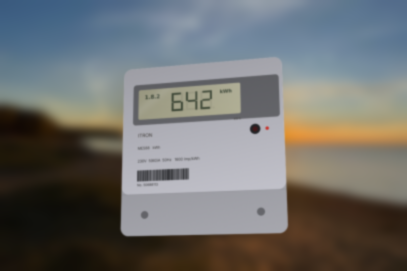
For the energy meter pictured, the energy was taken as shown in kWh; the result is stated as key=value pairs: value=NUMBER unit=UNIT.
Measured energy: value=642 unit=kWh
